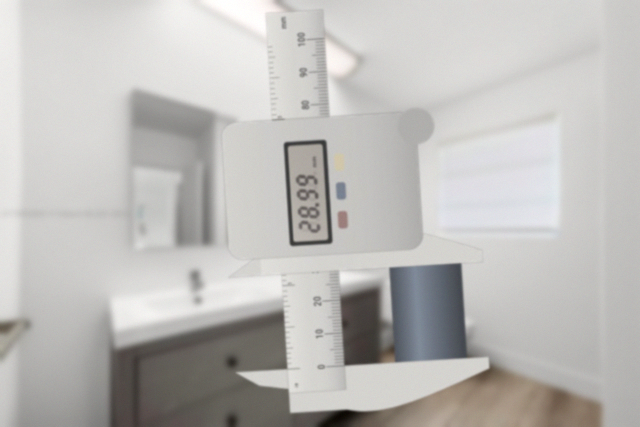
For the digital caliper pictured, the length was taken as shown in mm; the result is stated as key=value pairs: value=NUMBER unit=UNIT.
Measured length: value=28.99 unit=mm
